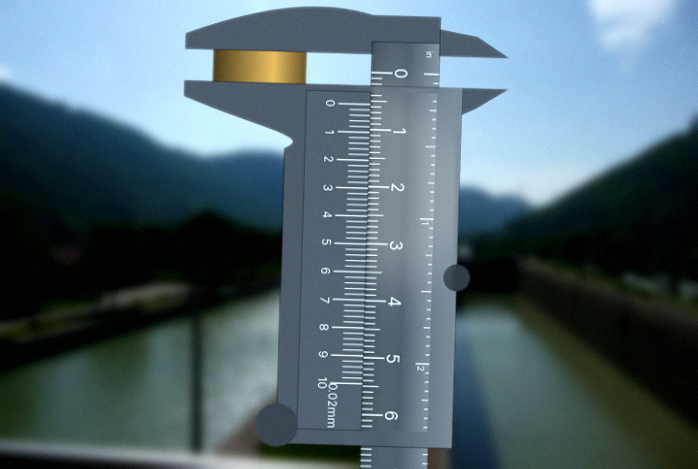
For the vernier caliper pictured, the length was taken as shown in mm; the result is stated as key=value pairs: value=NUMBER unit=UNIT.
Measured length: value=5.6 unit=mm
